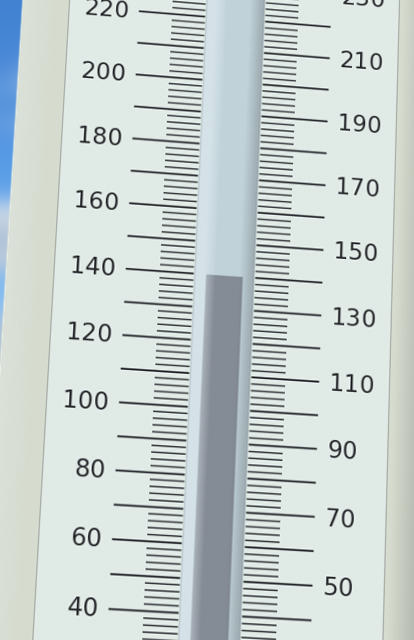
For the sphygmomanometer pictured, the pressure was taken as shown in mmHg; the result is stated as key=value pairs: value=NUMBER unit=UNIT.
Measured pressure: value=140 unit=mmHg
